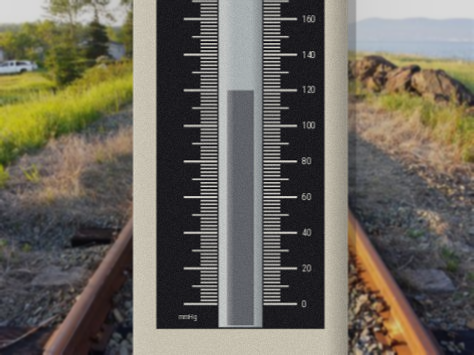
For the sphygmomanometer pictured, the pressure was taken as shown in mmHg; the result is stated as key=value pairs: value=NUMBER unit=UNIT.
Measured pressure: value=120 unit=mmHg
